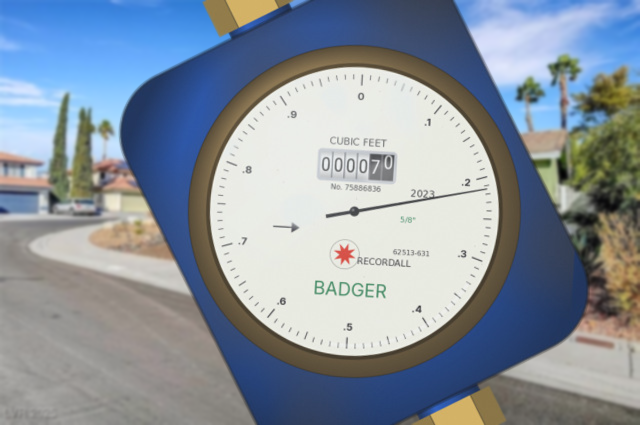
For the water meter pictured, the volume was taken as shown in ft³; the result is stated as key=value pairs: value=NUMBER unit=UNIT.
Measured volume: value=70.21 unit=ft³
